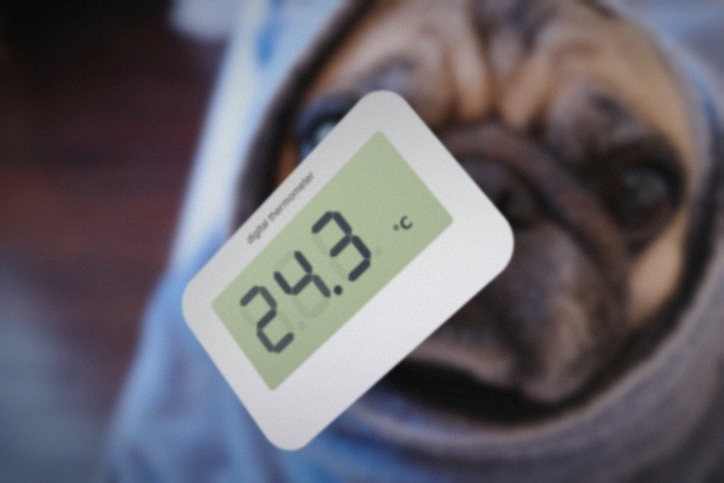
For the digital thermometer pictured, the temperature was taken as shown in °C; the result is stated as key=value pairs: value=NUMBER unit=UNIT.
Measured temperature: value=24.3 unit=°C
